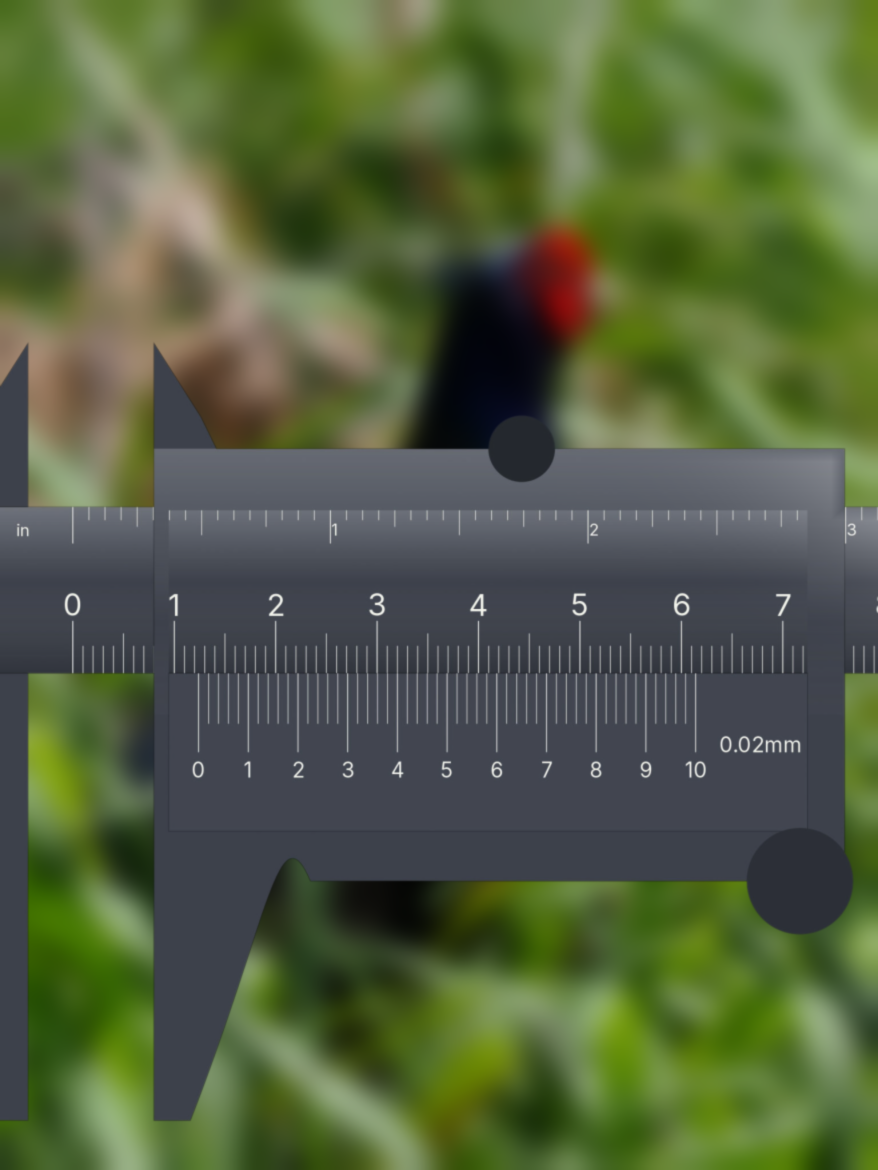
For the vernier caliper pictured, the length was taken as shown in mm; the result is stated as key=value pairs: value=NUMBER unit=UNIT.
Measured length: value=12.4 unit=mm
